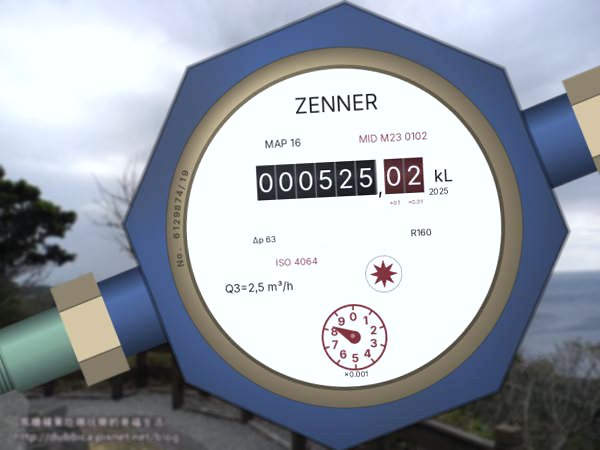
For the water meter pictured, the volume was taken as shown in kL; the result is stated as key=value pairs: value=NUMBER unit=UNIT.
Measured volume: value=525.028 unit=kL
